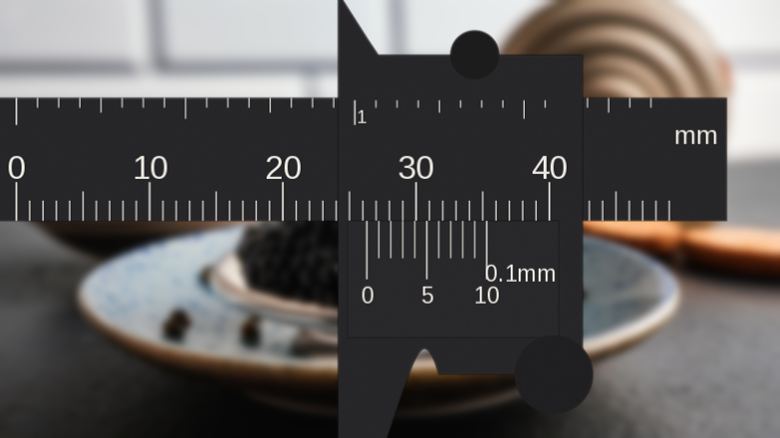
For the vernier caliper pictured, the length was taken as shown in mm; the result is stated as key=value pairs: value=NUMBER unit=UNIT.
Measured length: value=26.3 unit=mm
